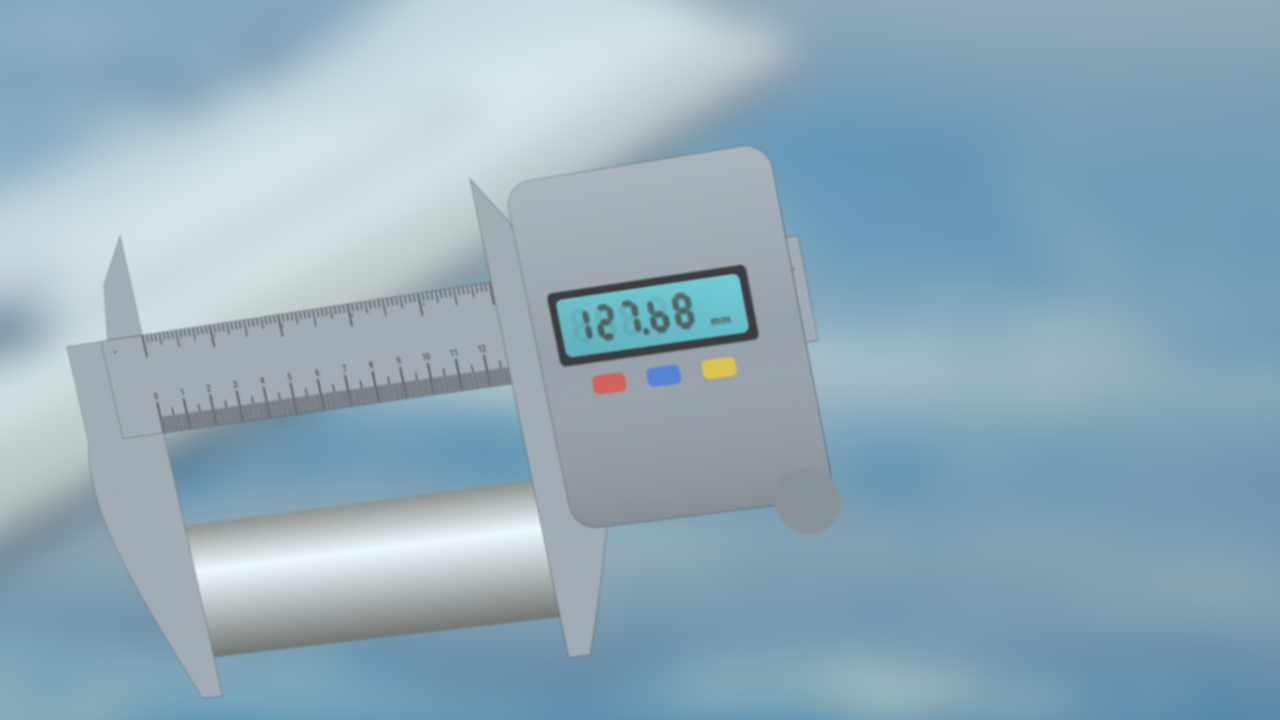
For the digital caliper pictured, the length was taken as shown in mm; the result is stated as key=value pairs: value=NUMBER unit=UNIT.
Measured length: value=127.68 unit=mm
